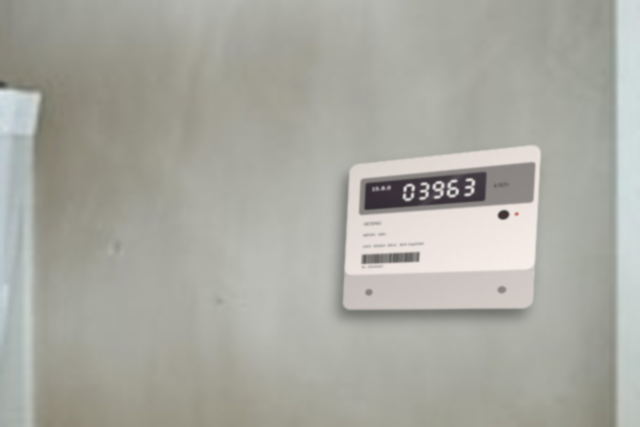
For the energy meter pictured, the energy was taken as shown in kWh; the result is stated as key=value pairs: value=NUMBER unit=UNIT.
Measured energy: value=3963 unit=kWh
